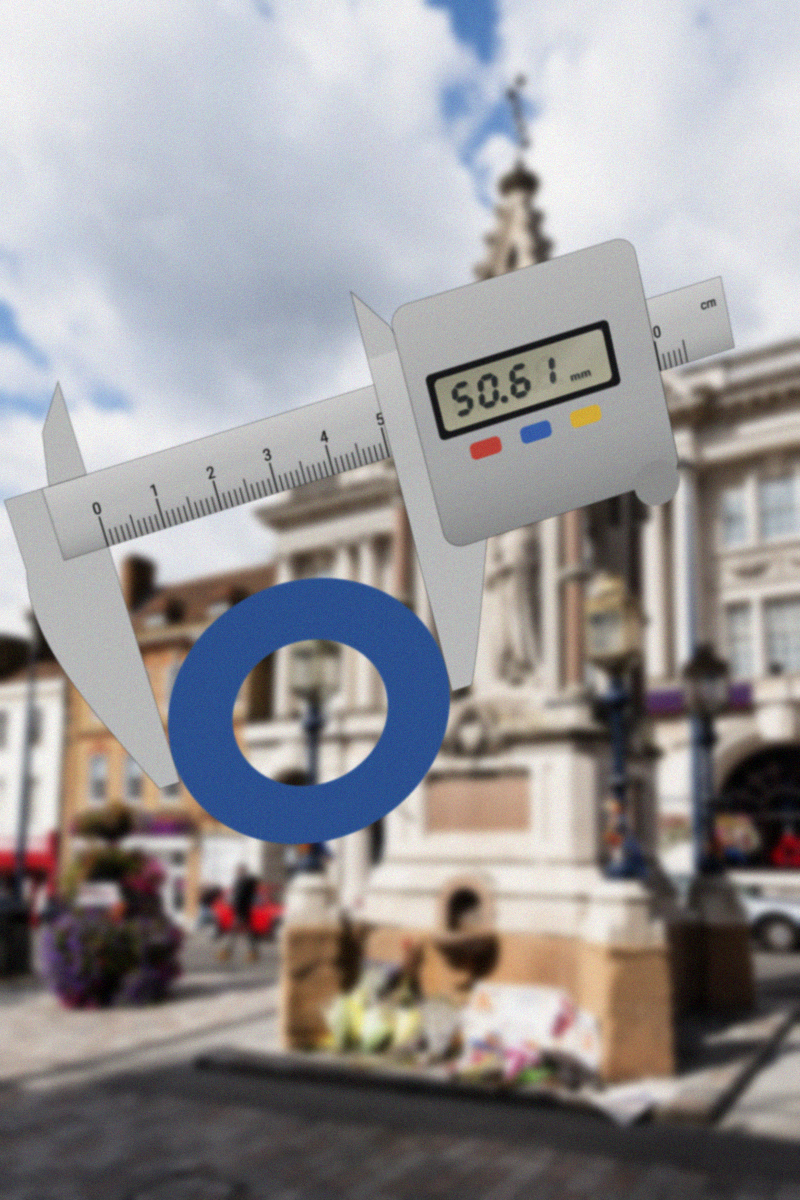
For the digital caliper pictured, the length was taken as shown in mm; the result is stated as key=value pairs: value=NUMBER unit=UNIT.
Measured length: value=50.61 unit=mm
